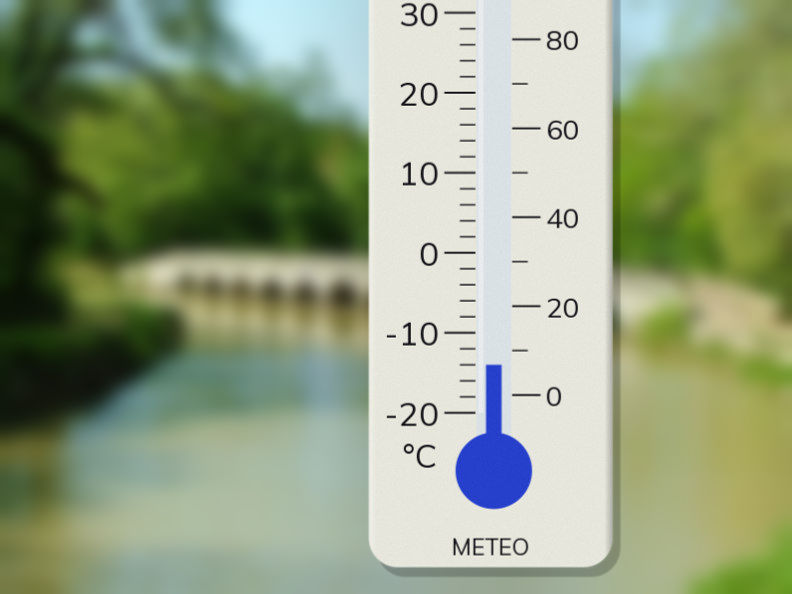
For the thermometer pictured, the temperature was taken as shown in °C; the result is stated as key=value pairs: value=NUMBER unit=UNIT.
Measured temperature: value=-14 unit=°C
